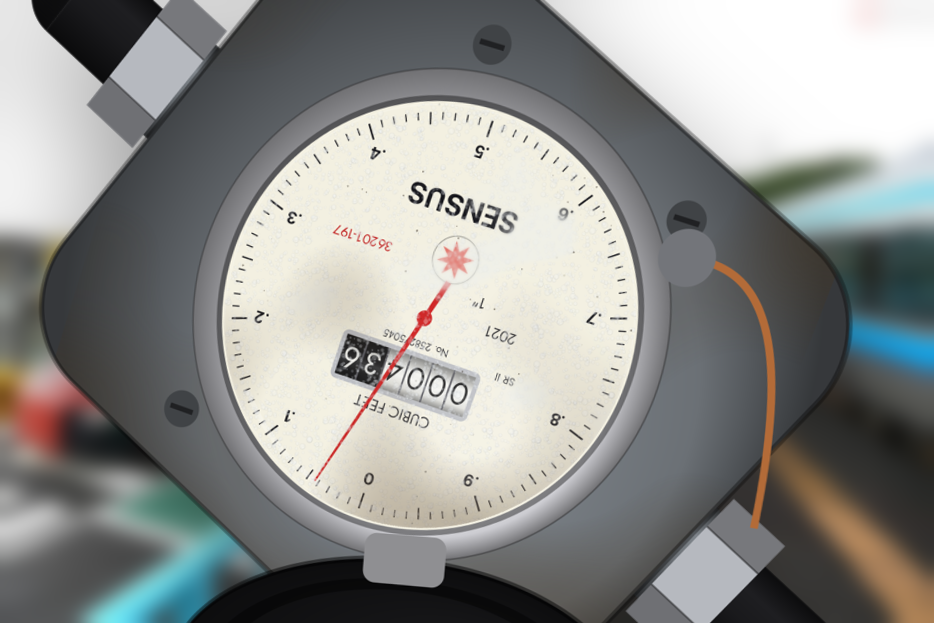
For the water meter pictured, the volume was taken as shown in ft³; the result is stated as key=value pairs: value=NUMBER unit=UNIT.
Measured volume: value=436.04 unit=ft³
